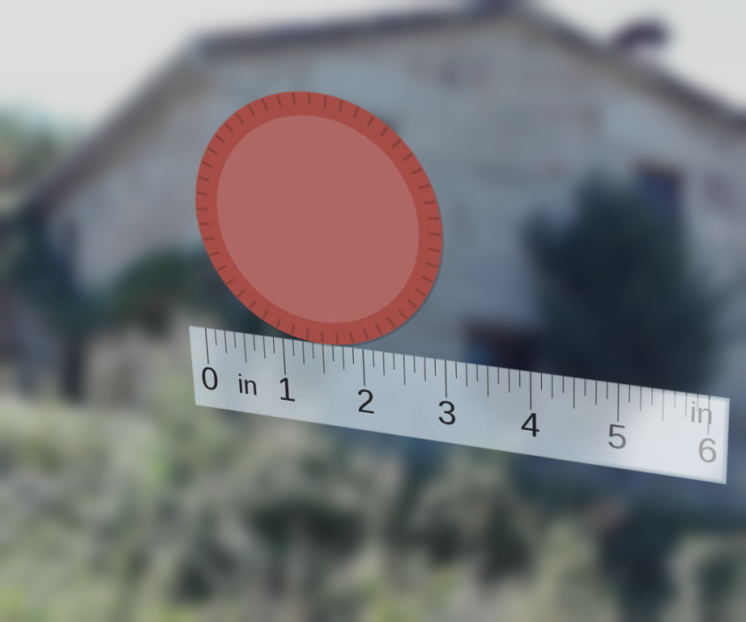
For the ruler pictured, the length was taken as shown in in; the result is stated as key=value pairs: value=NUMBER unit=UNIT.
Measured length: value=3 unit=in
